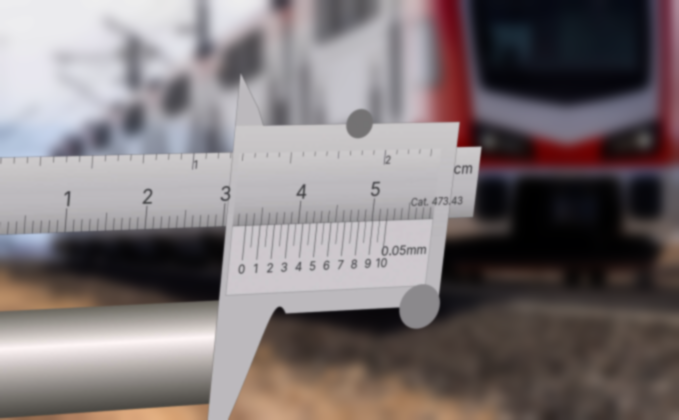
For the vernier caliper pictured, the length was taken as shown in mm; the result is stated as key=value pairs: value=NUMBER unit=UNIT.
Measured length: value=33.0 unit=mm
